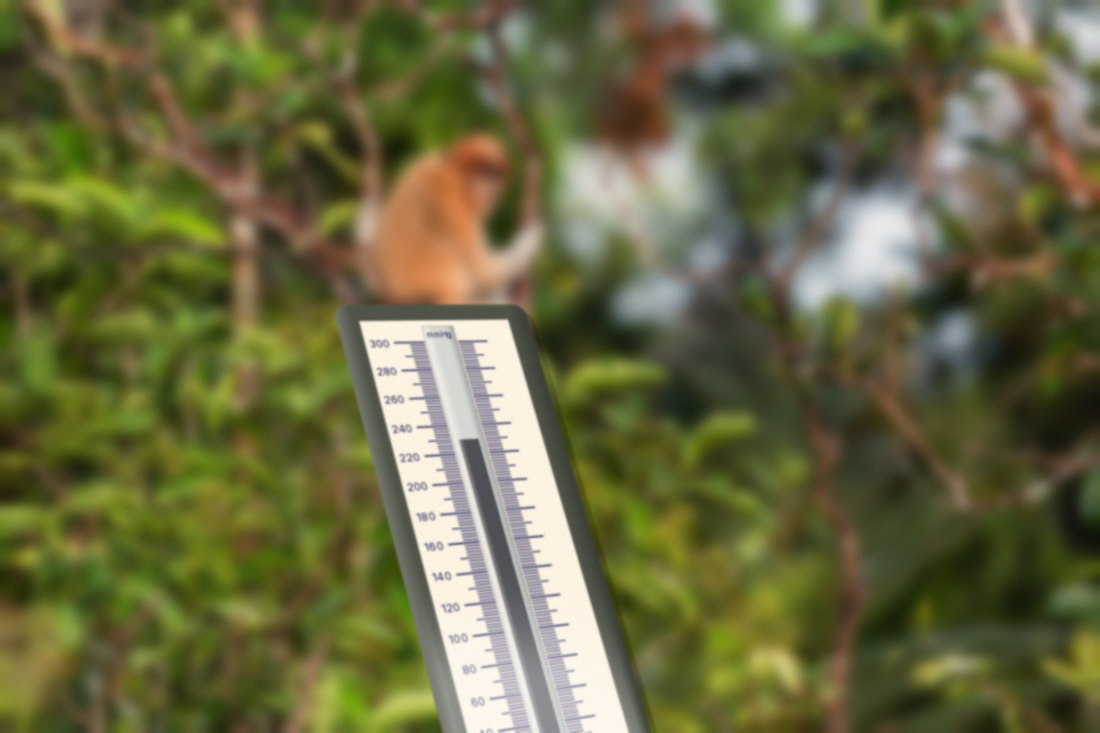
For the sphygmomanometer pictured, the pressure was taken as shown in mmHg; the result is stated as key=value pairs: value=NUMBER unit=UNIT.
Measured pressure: value=230 unit=mmHg
